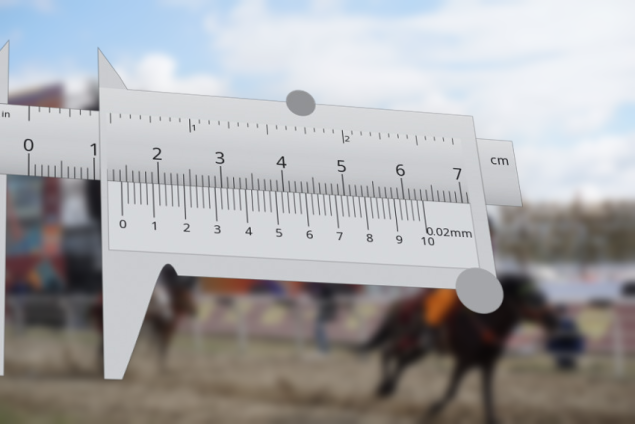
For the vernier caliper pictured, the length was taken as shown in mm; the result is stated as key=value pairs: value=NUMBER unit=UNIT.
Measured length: value=14.2 unit=mm
